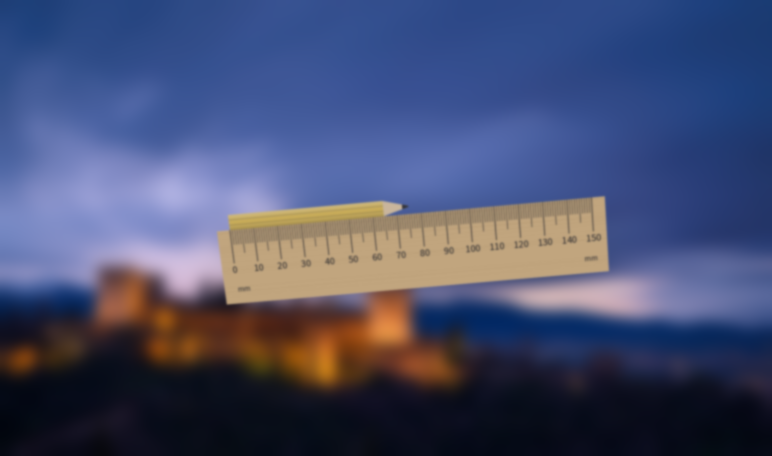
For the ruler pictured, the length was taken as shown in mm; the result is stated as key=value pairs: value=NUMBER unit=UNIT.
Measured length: value=75 unit=mm
